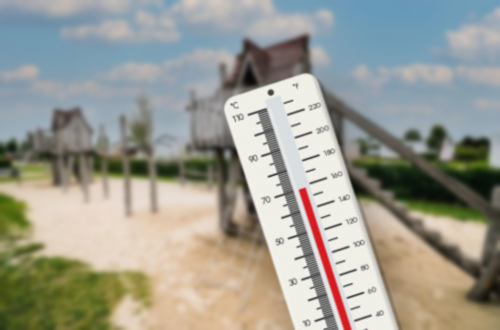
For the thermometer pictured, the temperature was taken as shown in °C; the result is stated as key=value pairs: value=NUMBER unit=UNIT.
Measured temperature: value=70 unit=°C
